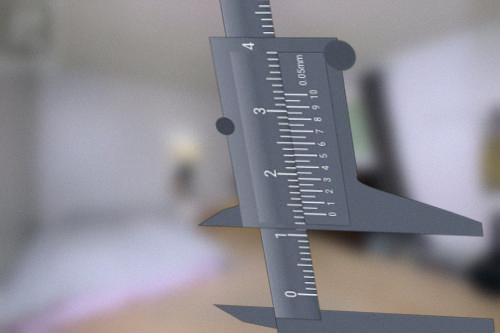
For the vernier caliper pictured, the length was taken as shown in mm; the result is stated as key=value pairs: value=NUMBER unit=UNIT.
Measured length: value=13.6 unit=mm
